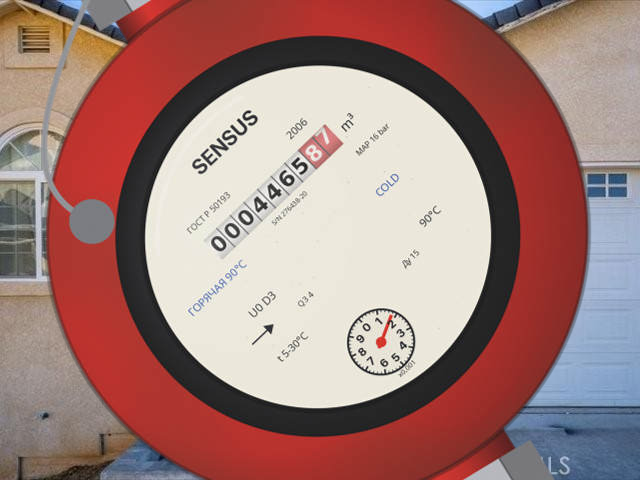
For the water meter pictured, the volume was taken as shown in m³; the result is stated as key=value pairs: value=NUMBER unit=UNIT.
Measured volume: value=4465.871 unit=m³
